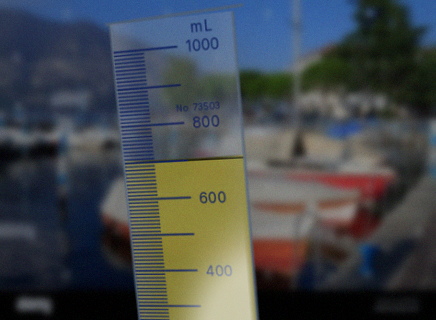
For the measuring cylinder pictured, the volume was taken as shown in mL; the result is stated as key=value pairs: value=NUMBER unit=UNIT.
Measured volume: value=700 unit=mL
